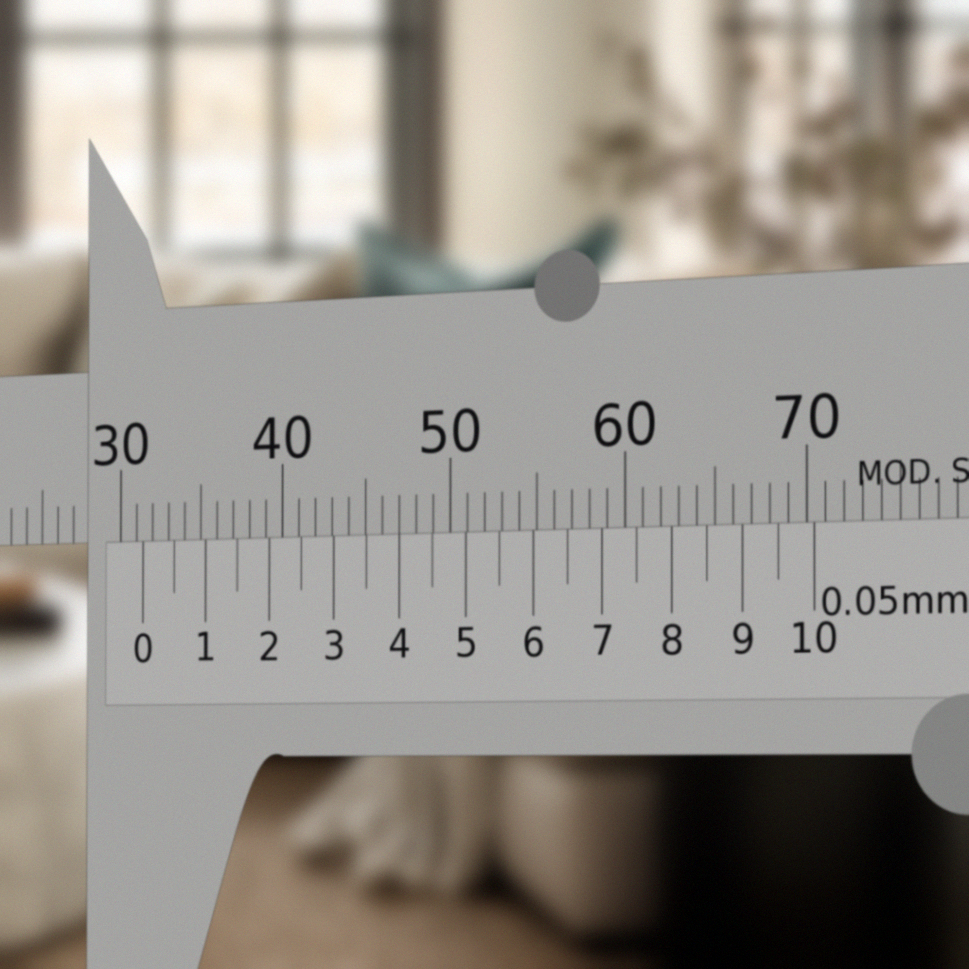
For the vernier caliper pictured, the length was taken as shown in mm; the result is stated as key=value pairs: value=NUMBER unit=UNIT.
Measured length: value=31.4 unit=mm
